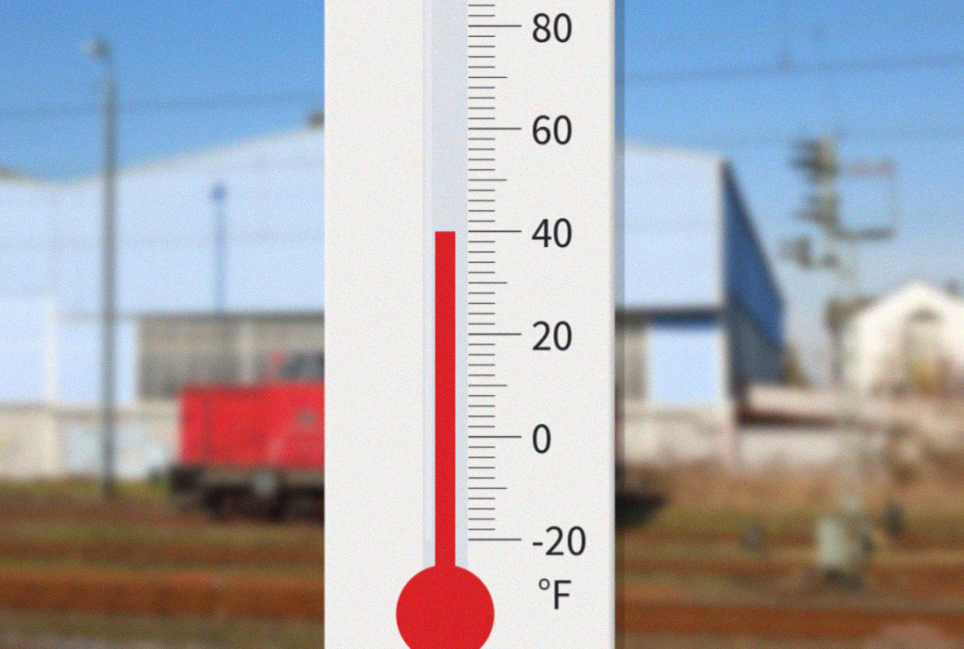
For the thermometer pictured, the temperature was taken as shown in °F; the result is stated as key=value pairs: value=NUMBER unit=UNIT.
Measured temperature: value=40 unit=°F
